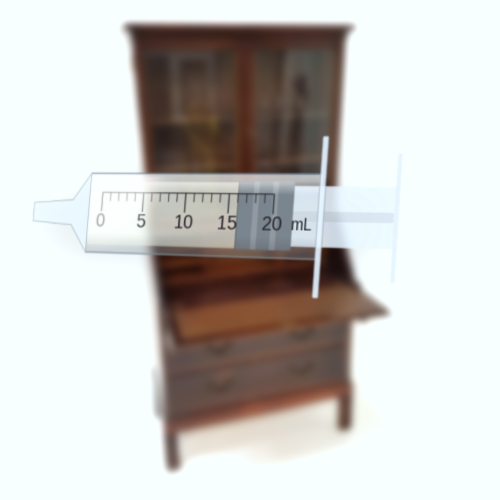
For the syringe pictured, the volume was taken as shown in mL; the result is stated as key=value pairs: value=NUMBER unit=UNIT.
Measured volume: value=16 unit=mL
